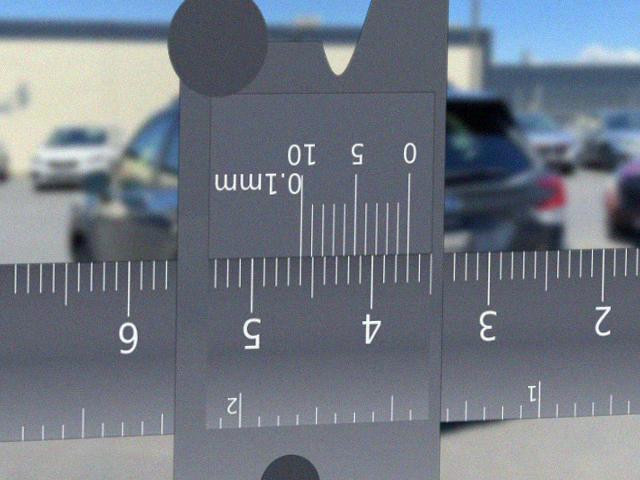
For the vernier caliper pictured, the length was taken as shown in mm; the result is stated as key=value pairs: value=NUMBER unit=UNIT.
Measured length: value=37.0 unit=mm
